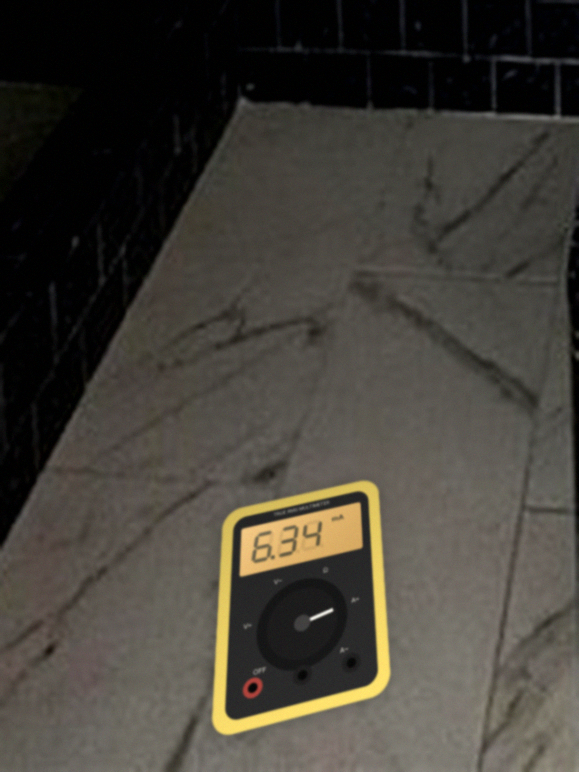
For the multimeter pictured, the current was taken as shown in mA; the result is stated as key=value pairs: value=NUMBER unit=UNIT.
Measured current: value=6.34 unit=mA
